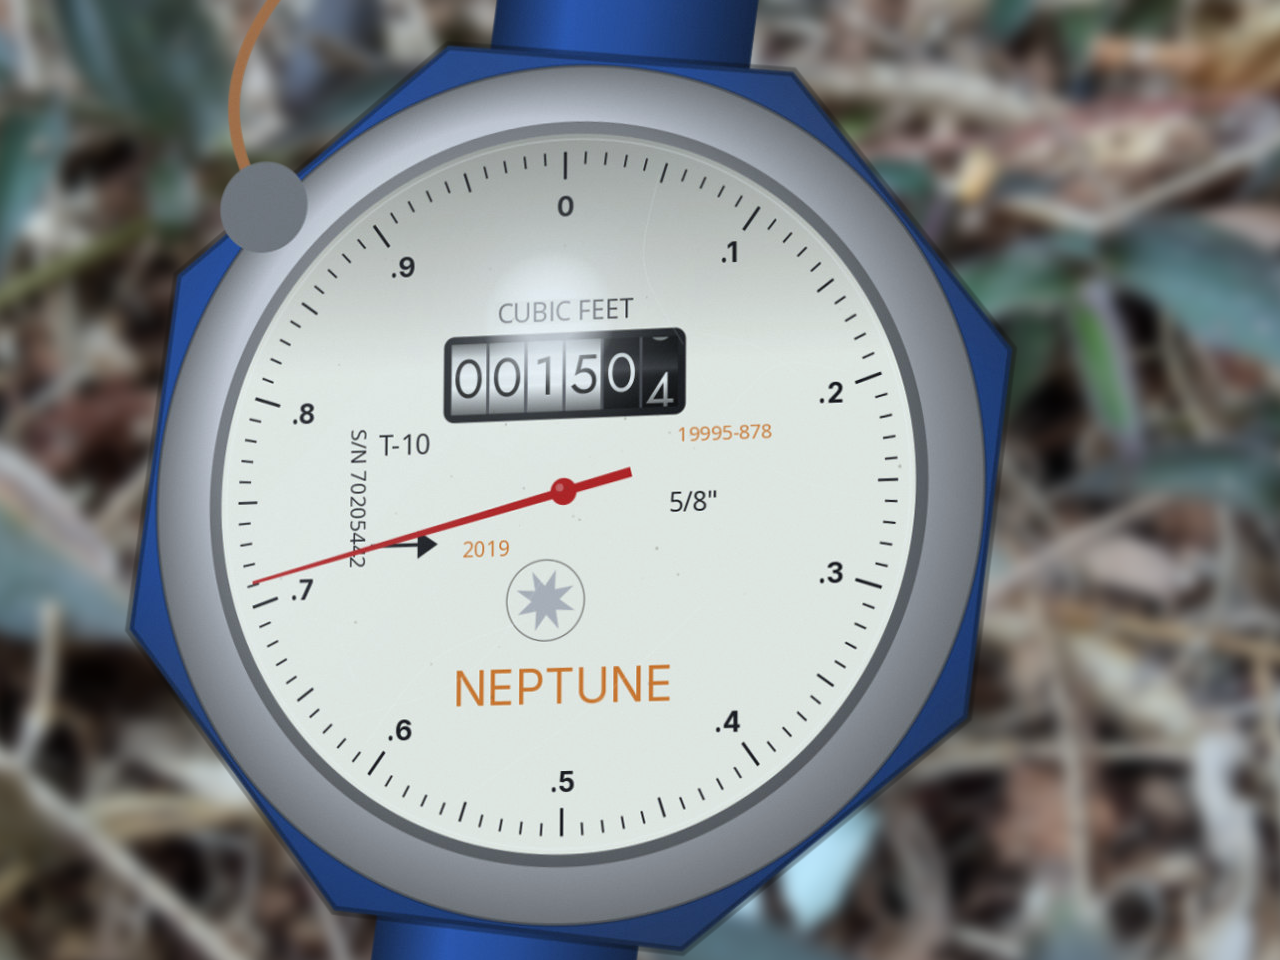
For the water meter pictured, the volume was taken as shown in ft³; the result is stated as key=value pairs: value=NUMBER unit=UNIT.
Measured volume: value=1503.71 unit=ft³
